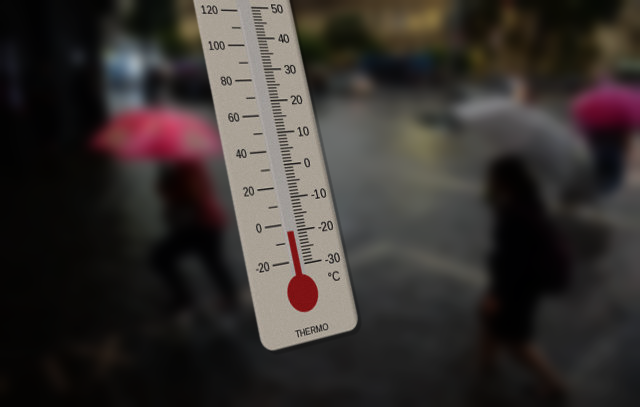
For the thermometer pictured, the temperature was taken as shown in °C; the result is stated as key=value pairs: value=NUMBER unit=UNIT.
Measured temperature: value=-20 unit=°C
